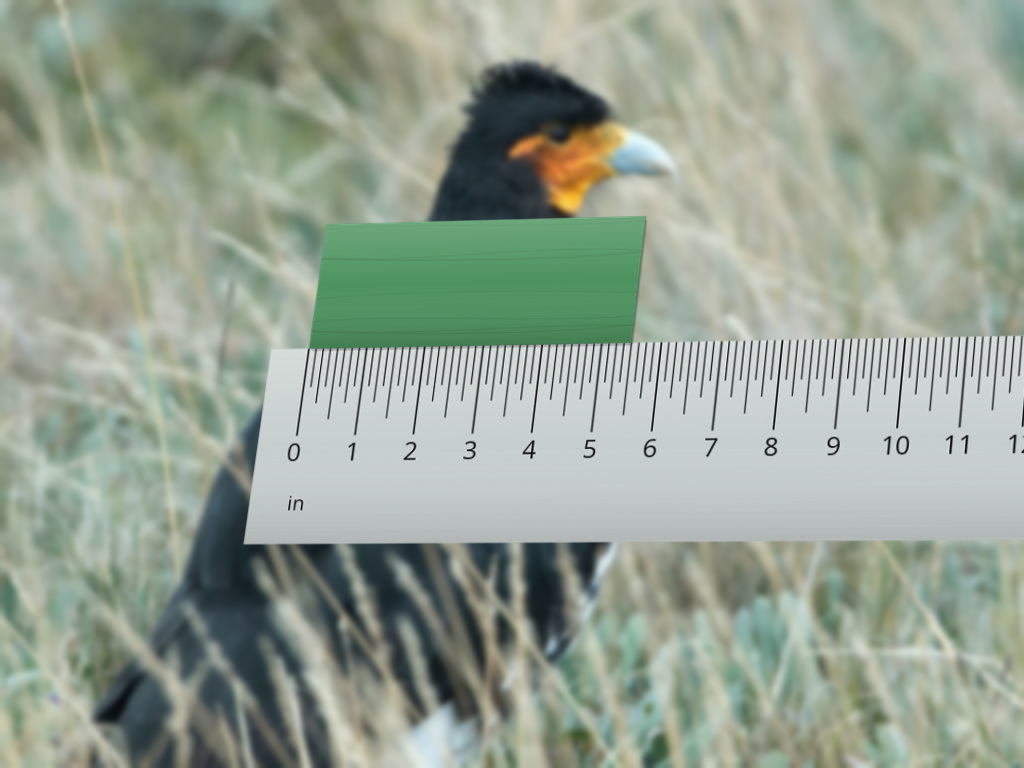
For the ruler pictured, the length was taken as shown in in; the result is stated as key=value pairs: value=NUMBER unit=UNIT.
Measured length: value=5.5 unit=in
